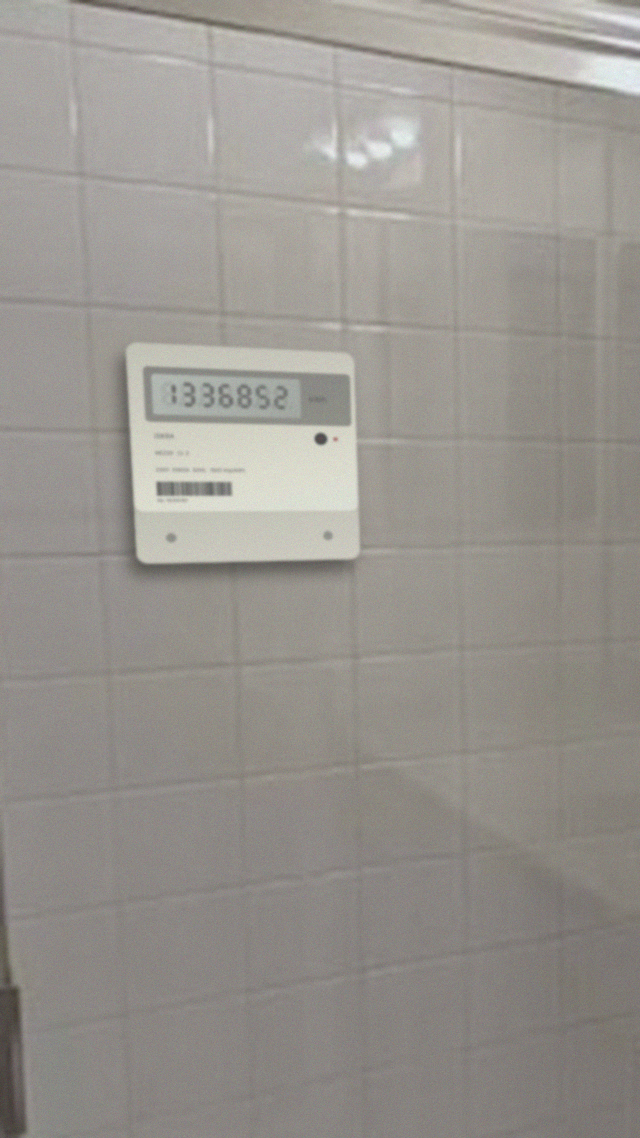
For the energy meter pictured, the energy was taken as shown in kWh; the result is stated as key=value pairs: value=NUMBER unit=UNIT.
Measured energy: value=1336852 unit=kWh
